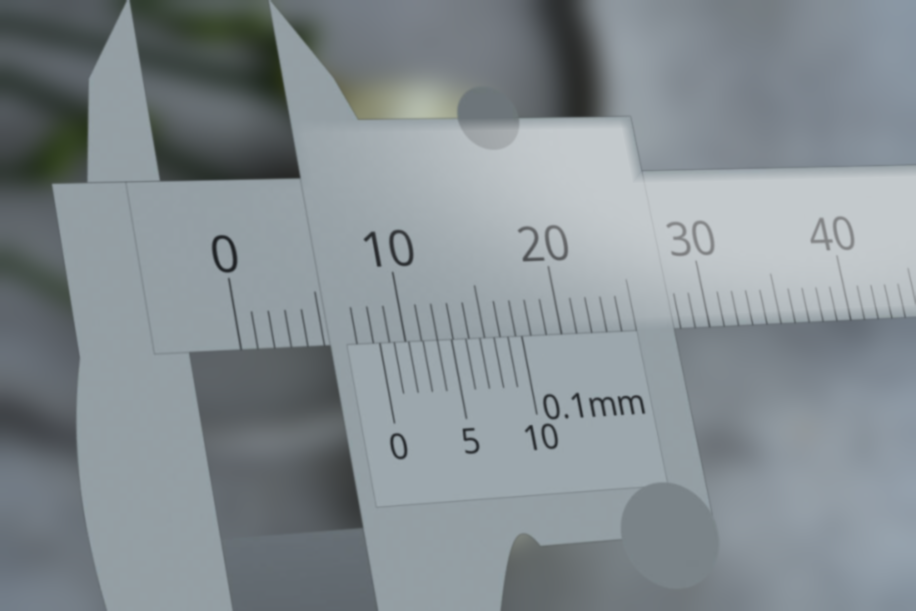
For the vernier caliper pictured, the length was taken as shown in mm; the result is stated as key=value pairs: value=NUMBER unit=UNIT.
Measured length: value=8.4 unit=mm
